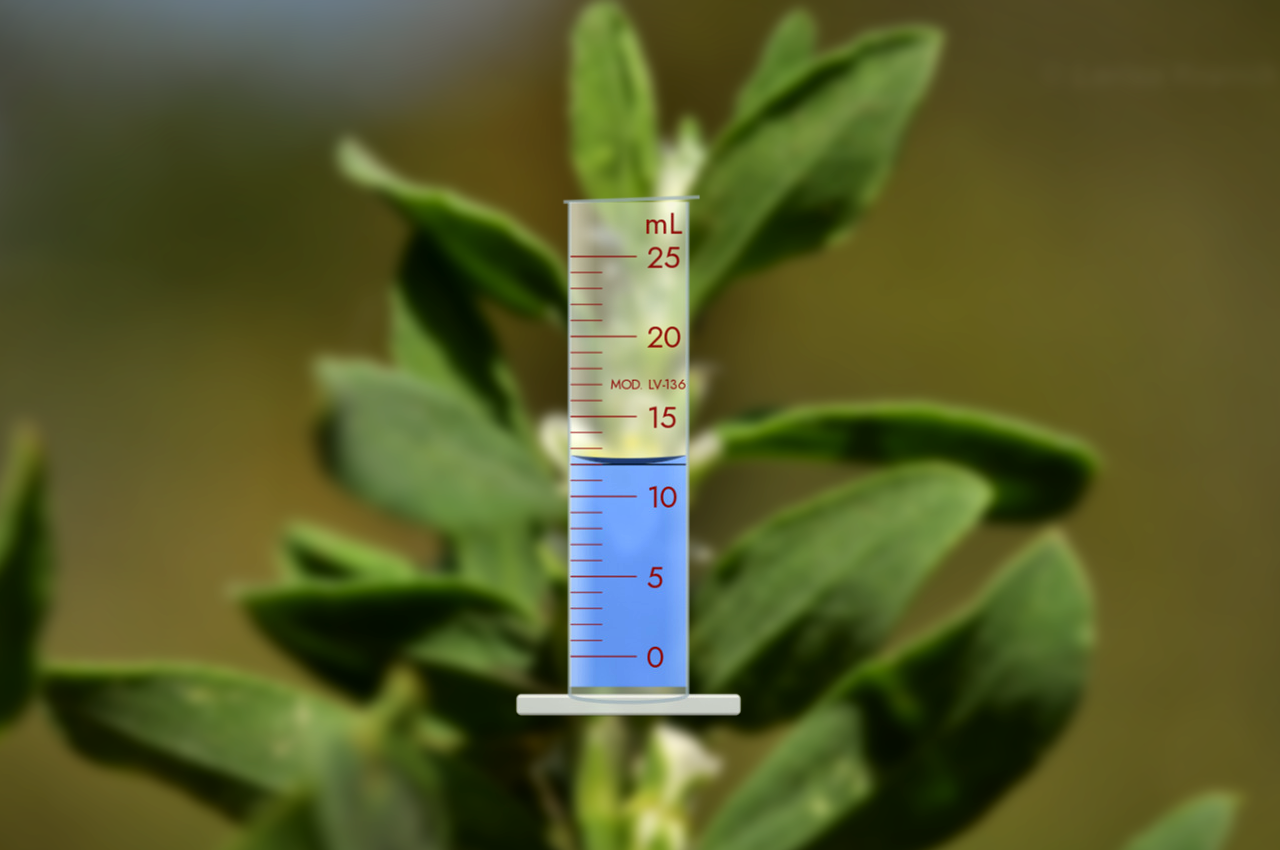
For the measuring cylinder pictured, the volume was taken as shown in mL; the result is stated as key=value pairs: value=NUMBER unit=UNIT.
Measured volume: value=12 unit=mL
